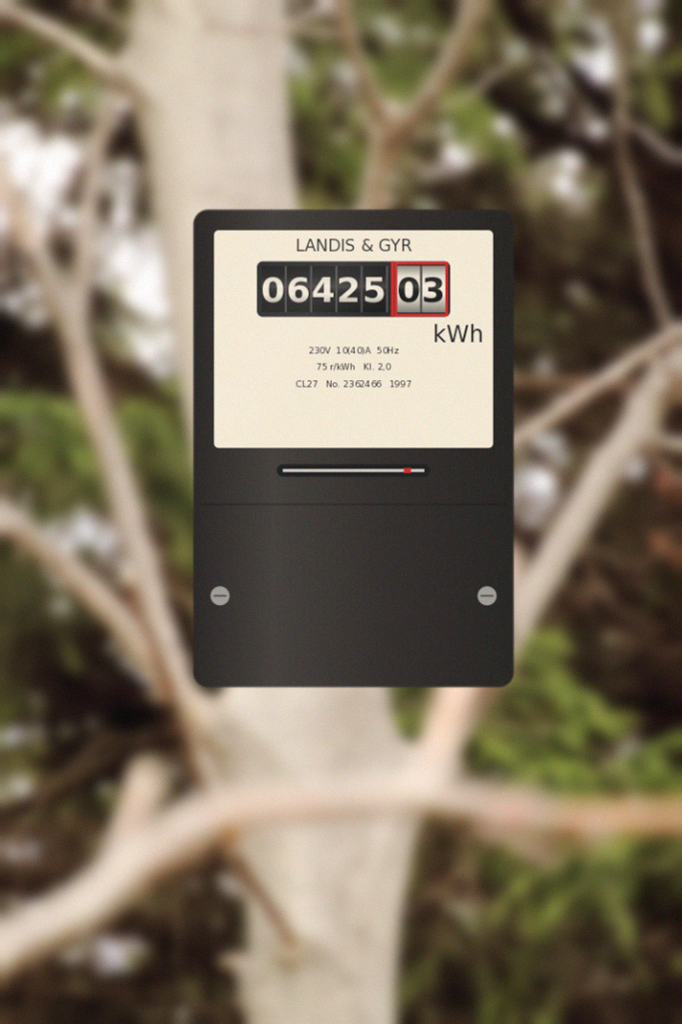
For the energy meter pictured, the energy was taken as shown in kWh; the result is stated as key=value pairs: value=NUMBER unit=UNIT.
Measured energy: value=6425.03 unit=kWh
